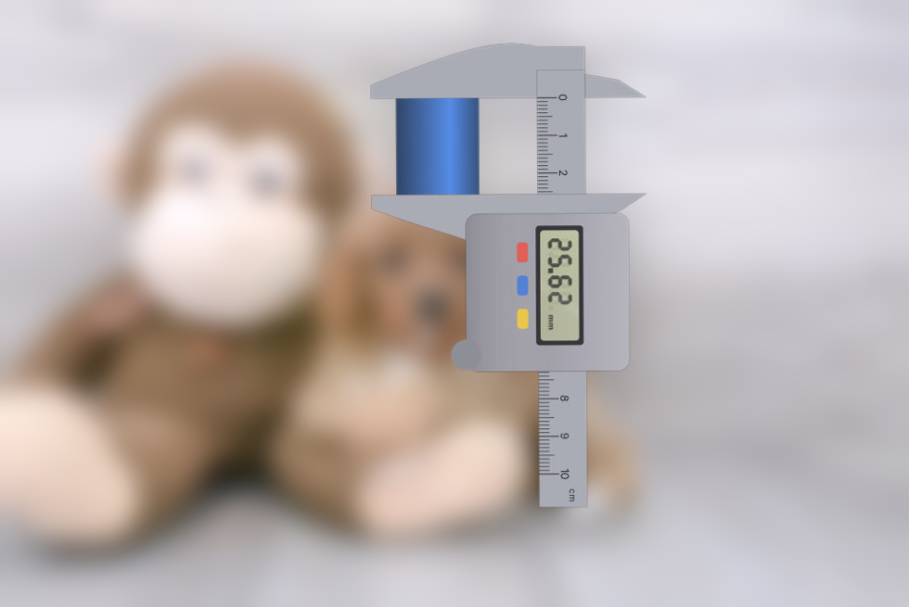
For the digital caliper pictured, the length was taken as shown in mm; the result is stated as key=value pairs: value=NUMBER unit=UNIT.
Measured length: value=25.62 unit=mm
